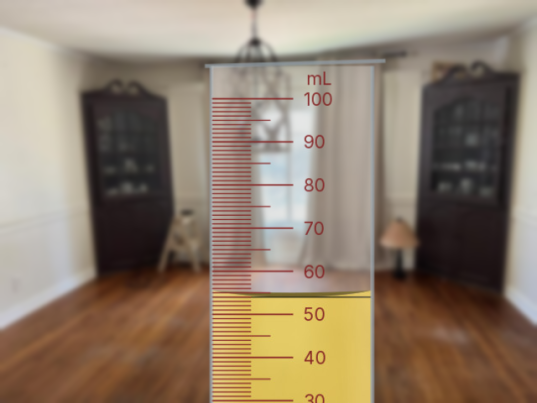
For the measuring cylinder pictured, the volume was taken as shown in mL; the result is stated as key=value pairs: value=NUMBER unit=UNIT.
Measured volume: value=54 unit=mL
